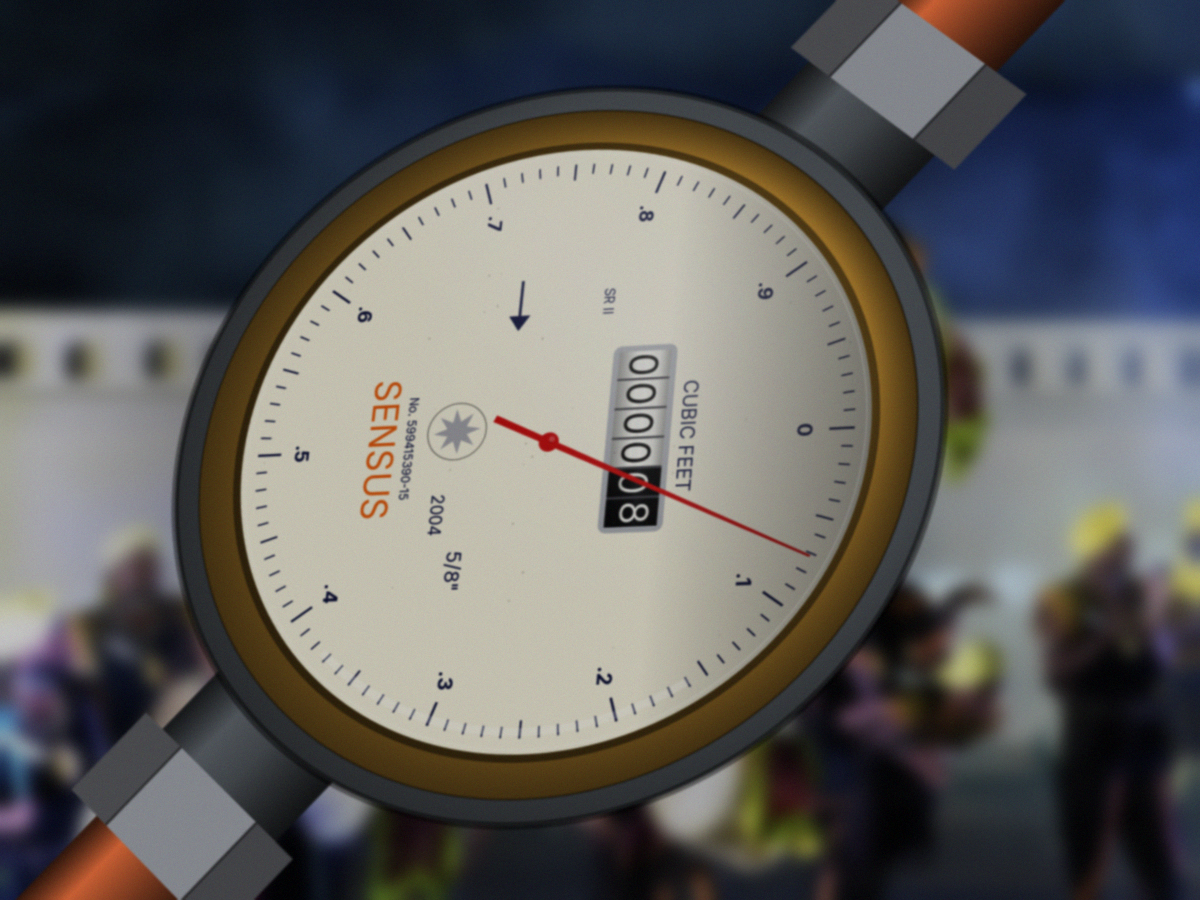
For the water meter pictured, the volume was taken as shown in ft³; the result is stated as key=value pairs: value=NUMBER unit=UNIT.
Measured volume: value=8.07 unit=ft³
